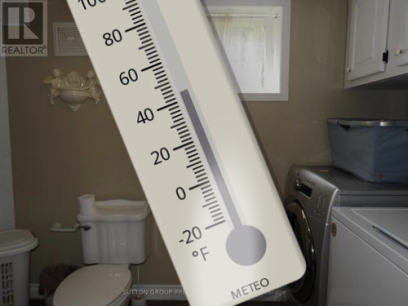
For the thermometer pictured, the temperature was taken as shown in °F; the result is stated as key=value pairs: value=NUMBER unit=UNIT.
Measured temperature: value=44 unit=°F
